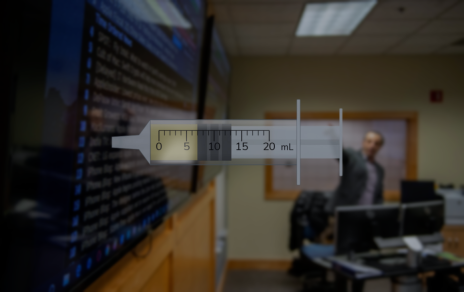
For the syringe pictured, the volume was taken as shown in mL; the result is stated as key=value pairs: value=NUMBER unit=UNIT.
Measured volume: value=7 unit=mL
